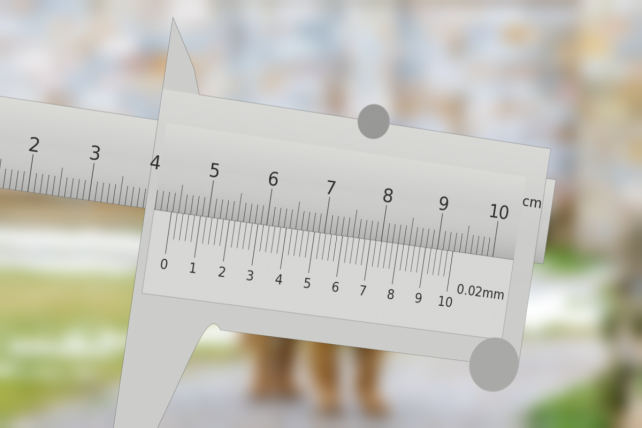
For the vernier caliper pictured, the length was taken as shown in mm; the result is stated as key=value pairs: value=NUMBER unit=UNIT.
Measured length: value=43.8 unit=mm
